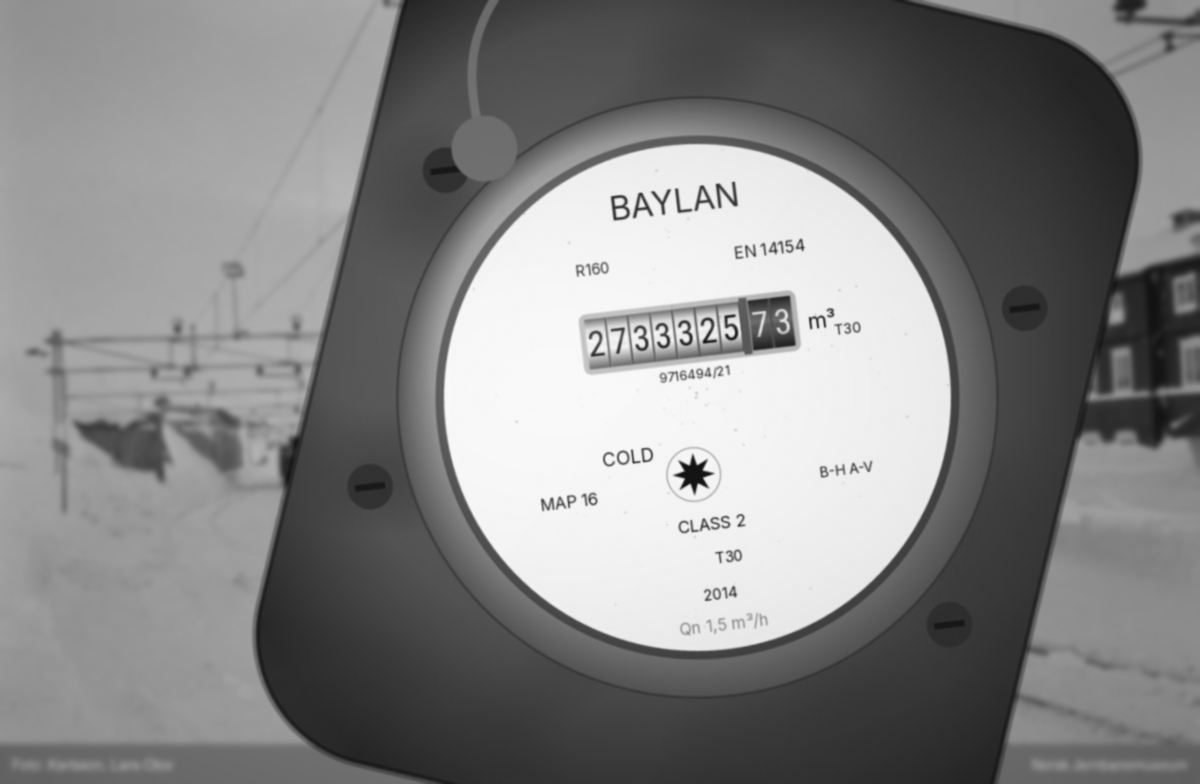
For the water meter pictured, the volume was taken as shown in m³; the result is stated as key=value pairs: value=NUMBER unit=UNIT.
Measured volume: value=2733325.73 unit=m³
